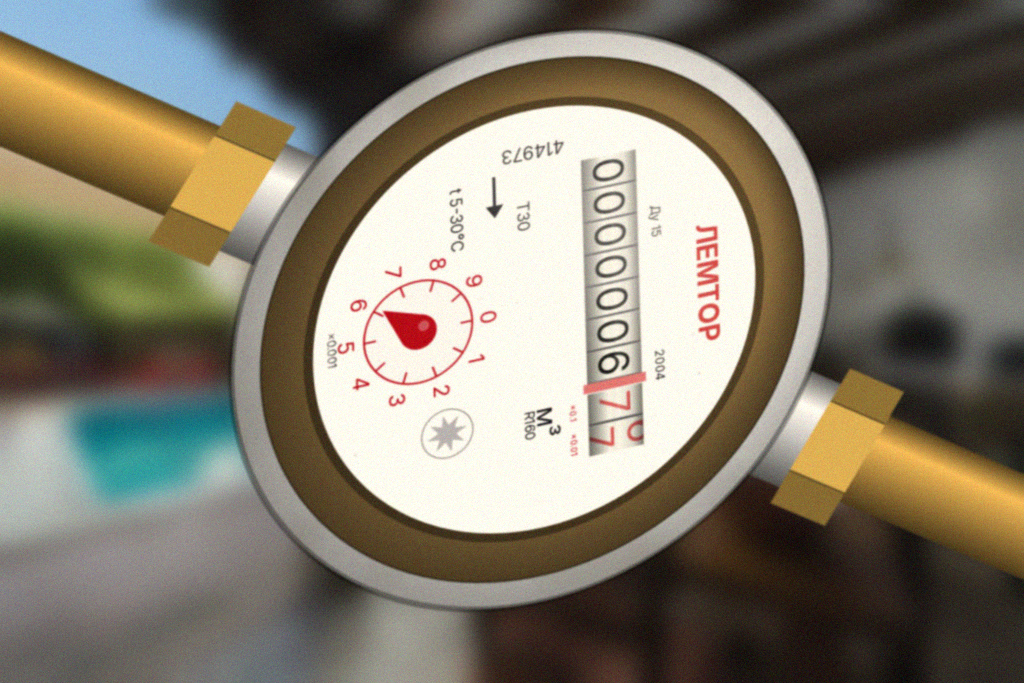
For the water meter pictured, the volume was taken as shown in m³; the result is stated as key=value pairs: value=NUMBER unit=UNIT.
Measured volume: value=6.766 unit=m³
